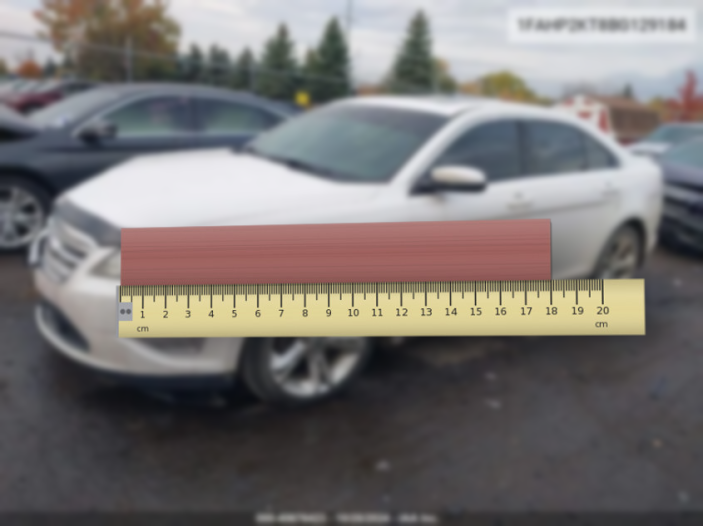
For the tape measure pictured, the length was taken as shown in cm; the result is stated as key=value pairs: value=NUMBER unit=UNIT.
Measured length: value=18 unit=cm
